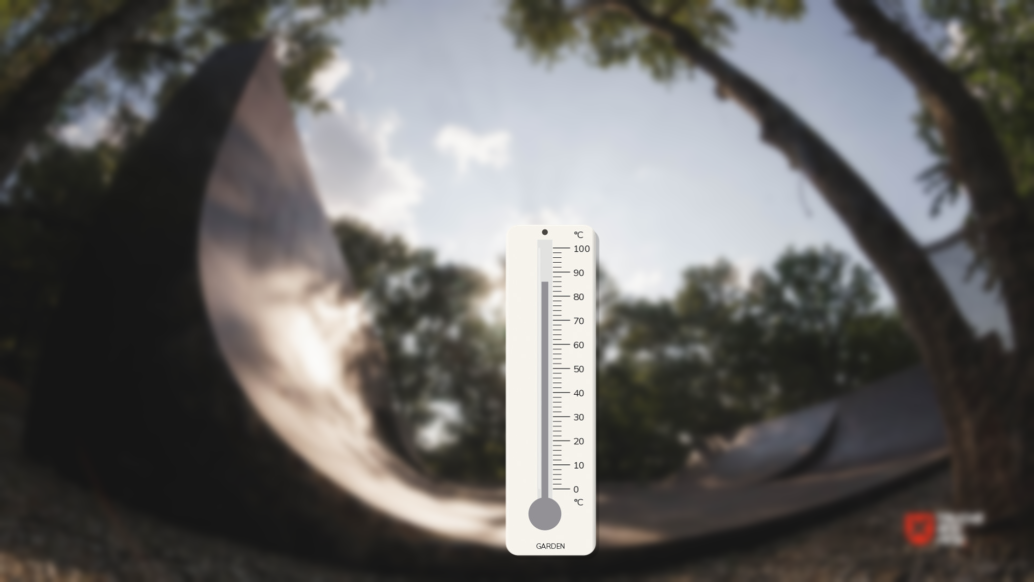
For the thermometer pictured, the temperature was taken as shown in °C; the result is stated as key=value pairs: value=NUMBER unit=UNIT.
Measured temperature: value=86 unit=°C
